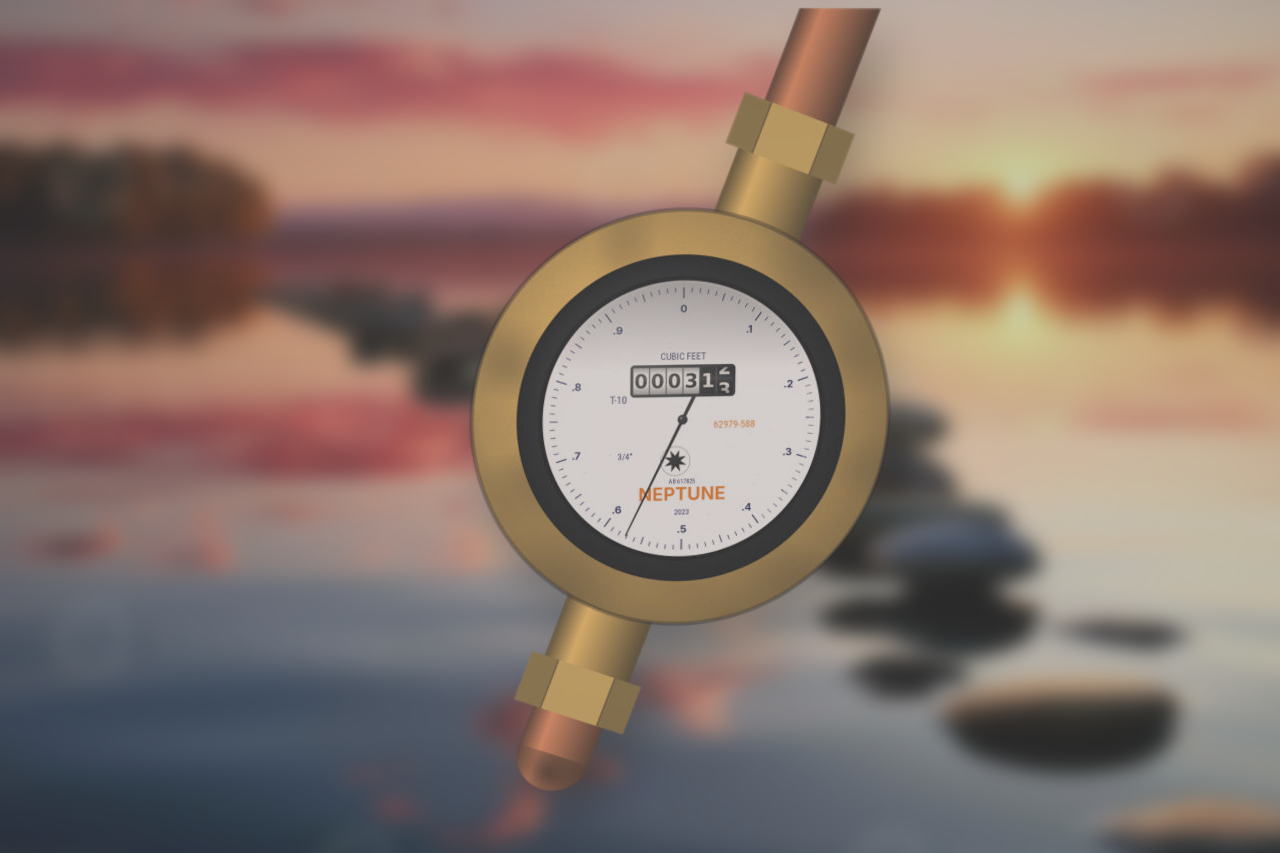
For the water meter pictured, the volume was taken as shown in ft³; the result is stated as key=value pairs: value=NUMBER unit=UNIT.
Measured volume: value=312.57 unit=ft³
